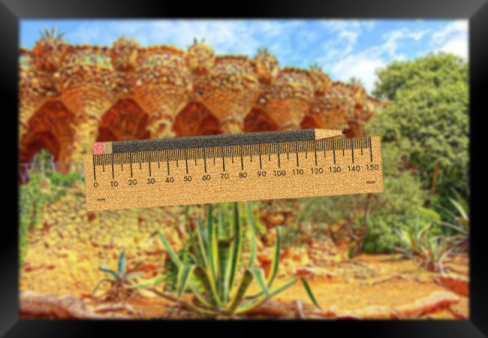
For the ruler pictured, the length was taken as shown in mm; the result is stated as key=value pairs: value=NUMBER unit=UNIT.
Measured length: value=140 unit=mm
